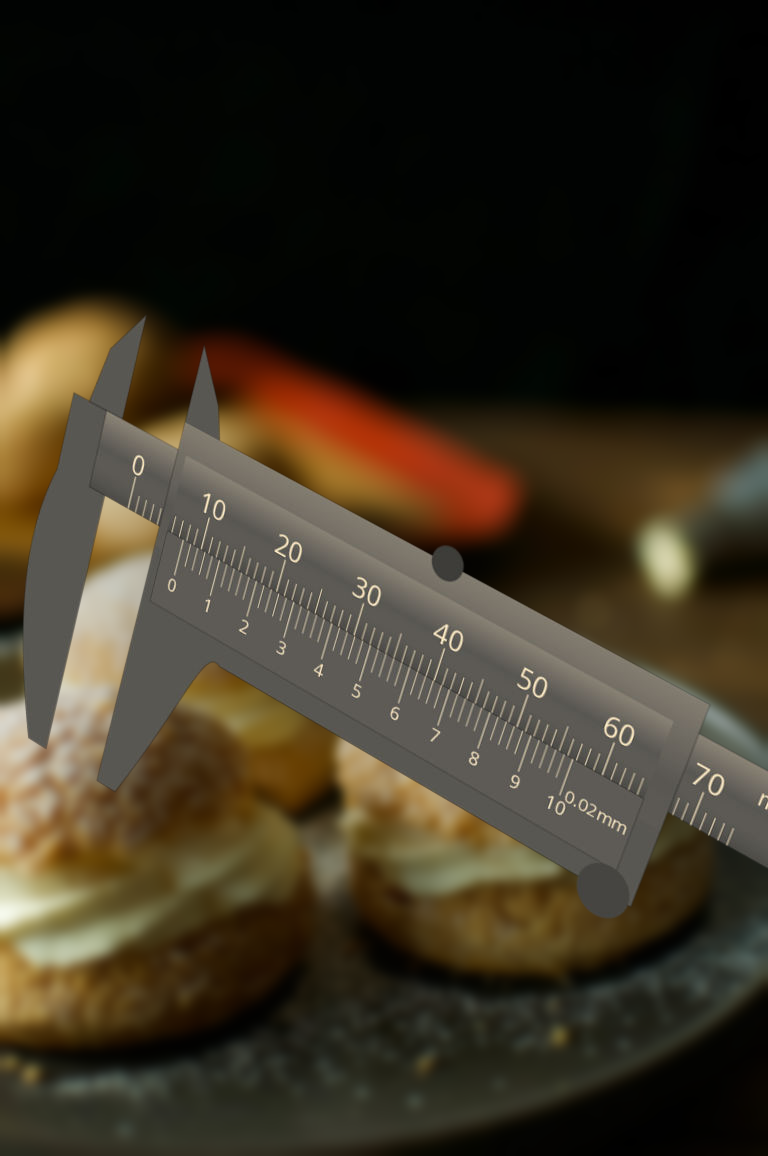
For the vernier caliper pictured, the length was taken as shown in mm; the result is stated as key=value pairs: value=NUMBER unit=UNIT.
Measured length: value=7.6 unit=mm
